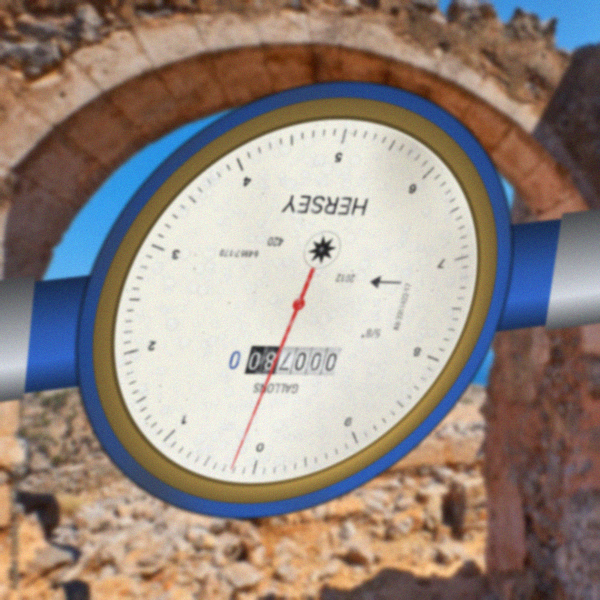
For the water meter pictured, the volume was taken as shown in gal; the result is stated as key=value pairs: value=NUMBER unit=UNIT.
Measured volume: value=7800.2 unit=gal
